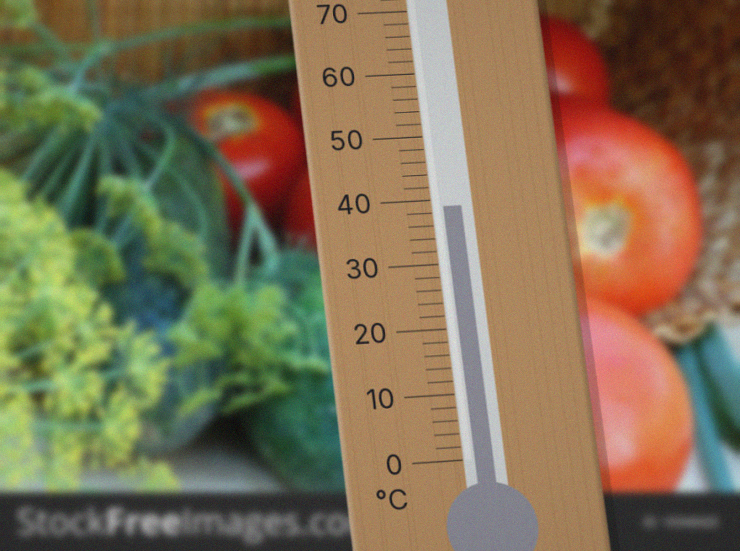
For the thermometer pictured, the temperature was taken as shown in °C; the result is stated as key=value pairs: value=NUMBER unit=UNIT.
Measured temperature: value=39 unit=°C
